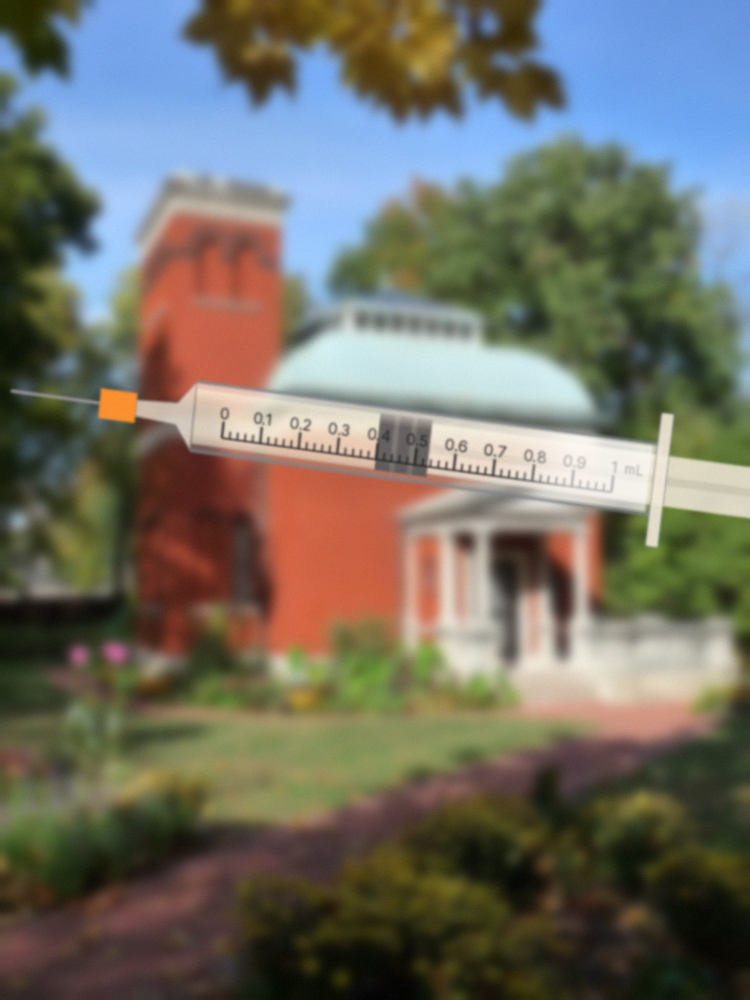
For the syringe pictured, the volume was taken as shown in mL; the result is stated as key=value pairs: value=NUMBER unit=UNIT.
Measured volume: value=0.4 unit=mL
